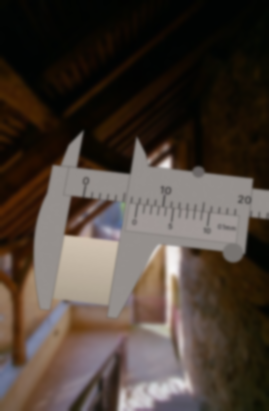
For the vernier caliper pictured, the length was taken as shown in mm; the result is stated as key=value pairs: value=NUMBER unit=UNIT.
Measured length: value=6.8 unit=mm
